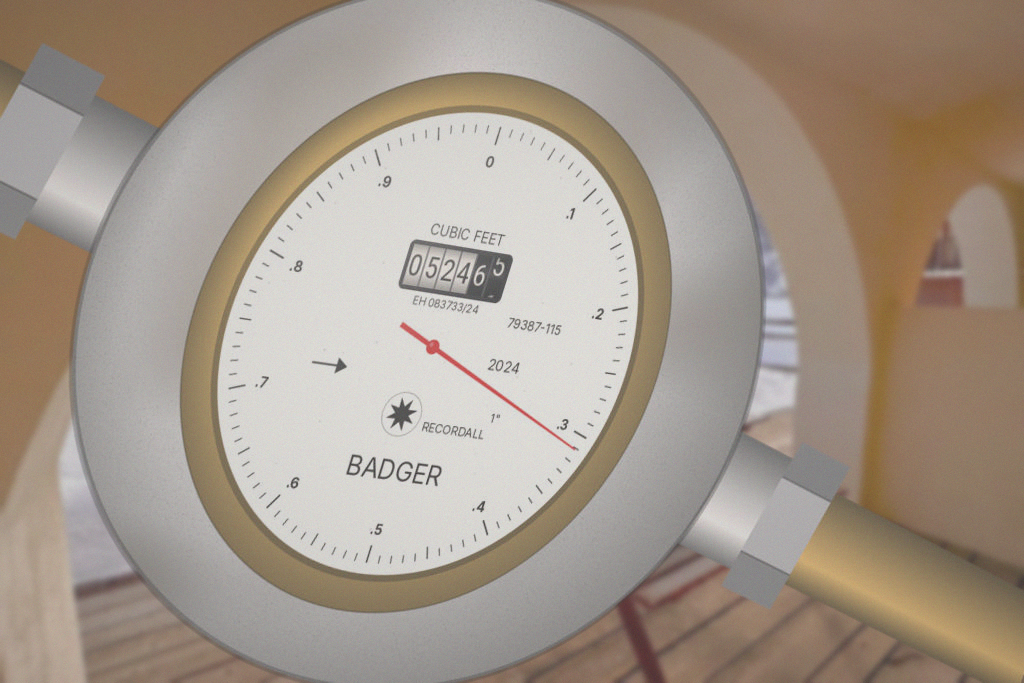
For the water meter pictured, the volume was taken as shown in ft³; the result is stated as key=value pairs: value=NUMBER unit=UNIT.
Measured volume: value=52465.31 unit=ft³
